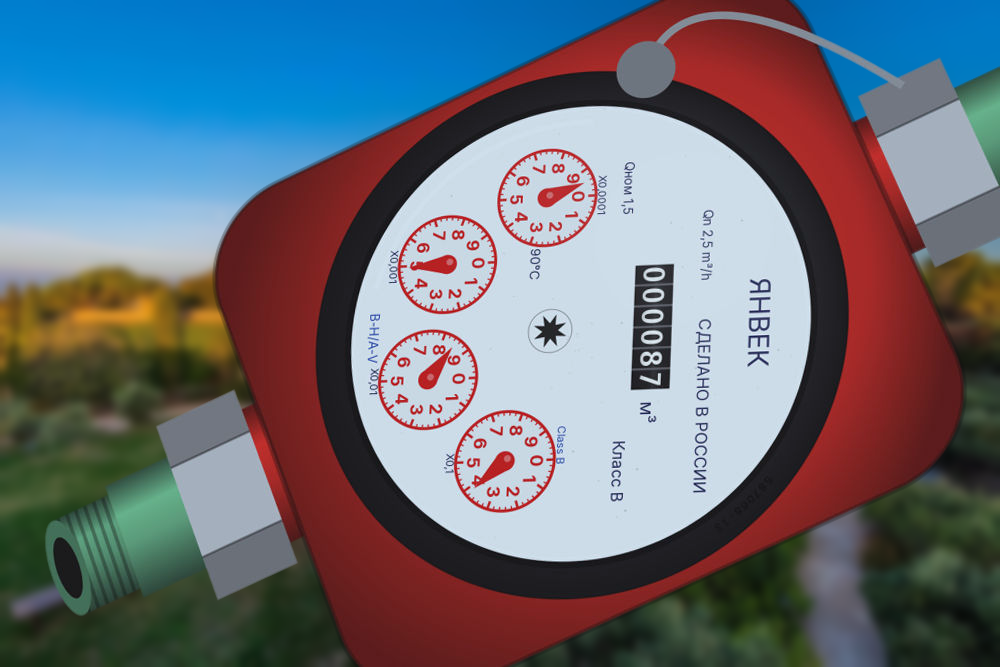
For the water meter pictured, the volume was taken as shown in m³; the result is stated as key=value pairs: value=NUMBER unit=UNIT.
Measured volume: value=87.3849 unit=m³
